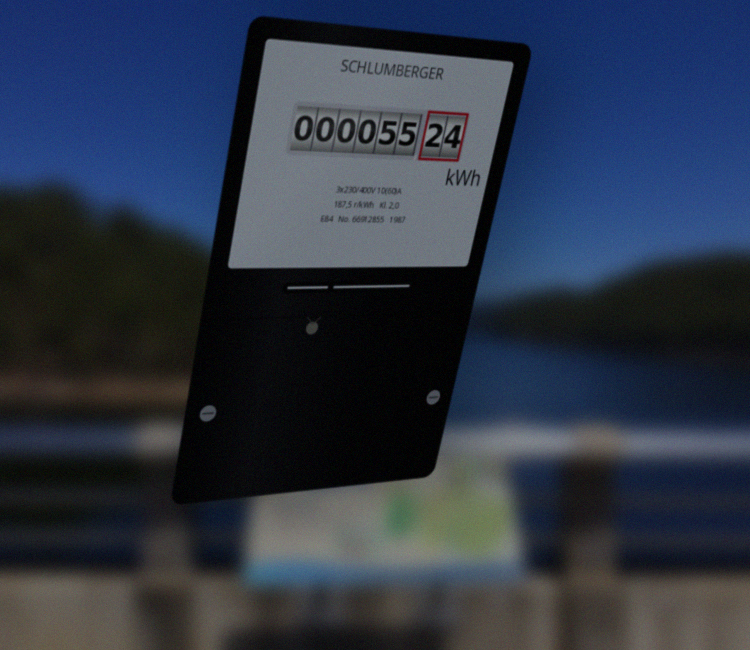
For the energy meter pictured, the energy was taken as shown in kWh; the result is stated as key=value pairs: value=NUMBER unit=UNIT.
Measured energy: value=55.24 unit=kWh
